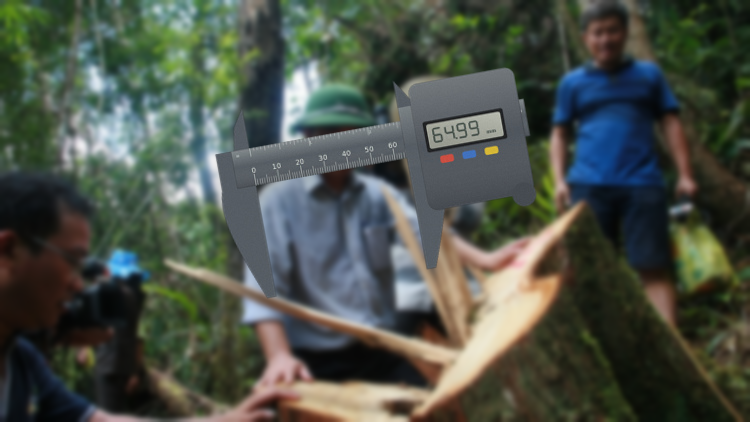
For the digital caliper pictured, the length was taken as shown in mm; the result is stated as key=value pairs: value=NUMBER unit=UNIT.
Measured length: value=64.99 unit=mm
